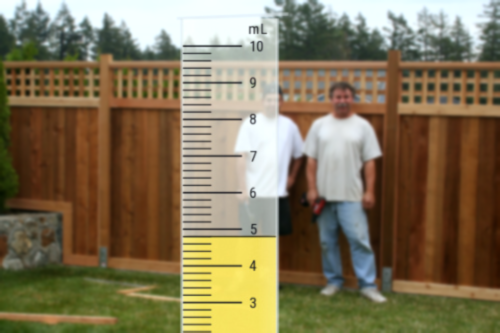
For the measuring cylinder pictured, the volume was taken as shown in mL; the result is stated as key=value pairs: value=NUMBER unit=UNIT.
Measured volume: value=4.8 unit=mL
